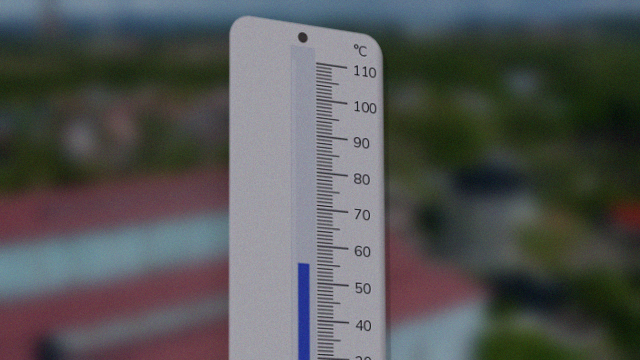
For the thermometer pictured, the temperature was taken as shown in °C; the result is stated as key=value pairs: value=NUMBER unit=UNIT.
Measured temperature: value=55 unit=°C
